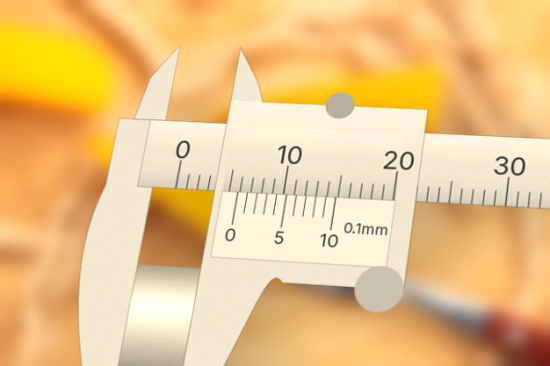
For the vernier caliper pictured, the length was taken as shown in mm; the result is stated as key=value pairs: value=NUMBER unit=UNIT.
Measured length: value=5.8 unit=mm
